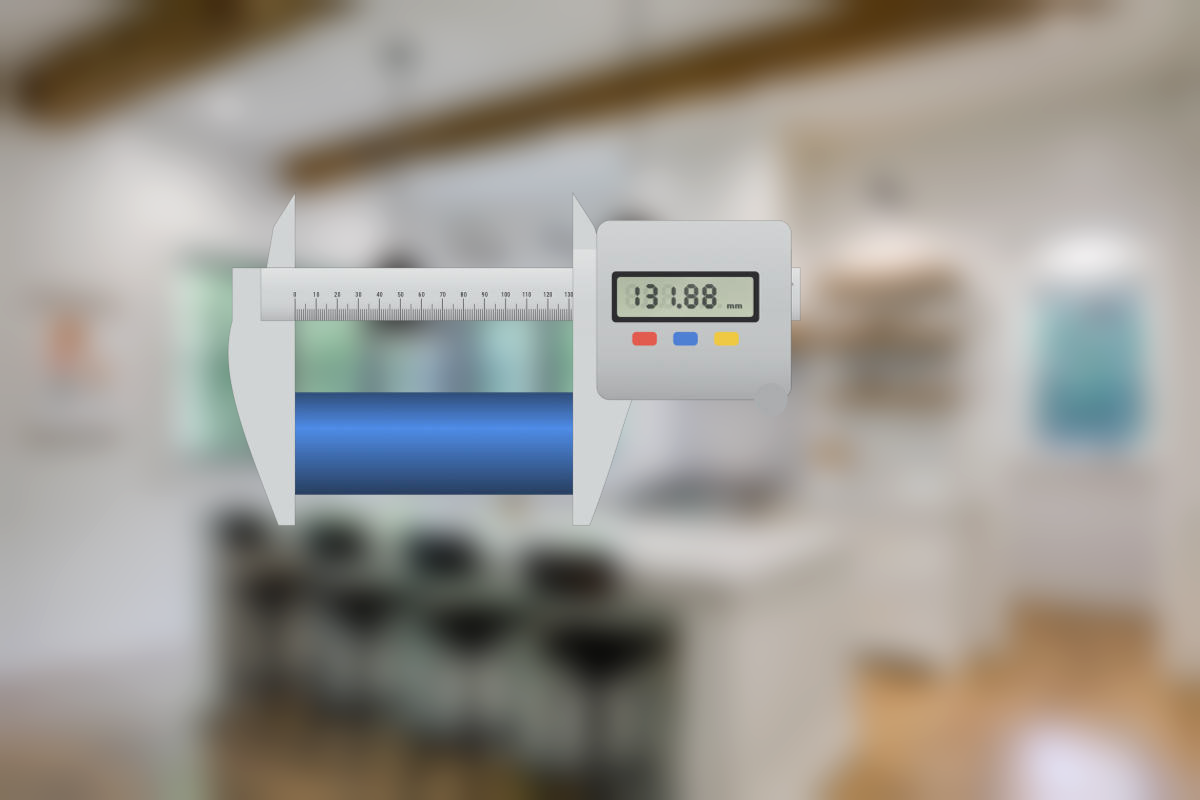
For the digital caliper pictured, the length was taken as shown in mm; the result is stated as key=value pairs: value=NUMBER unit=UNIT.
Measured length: value=131.88 unit=mm
